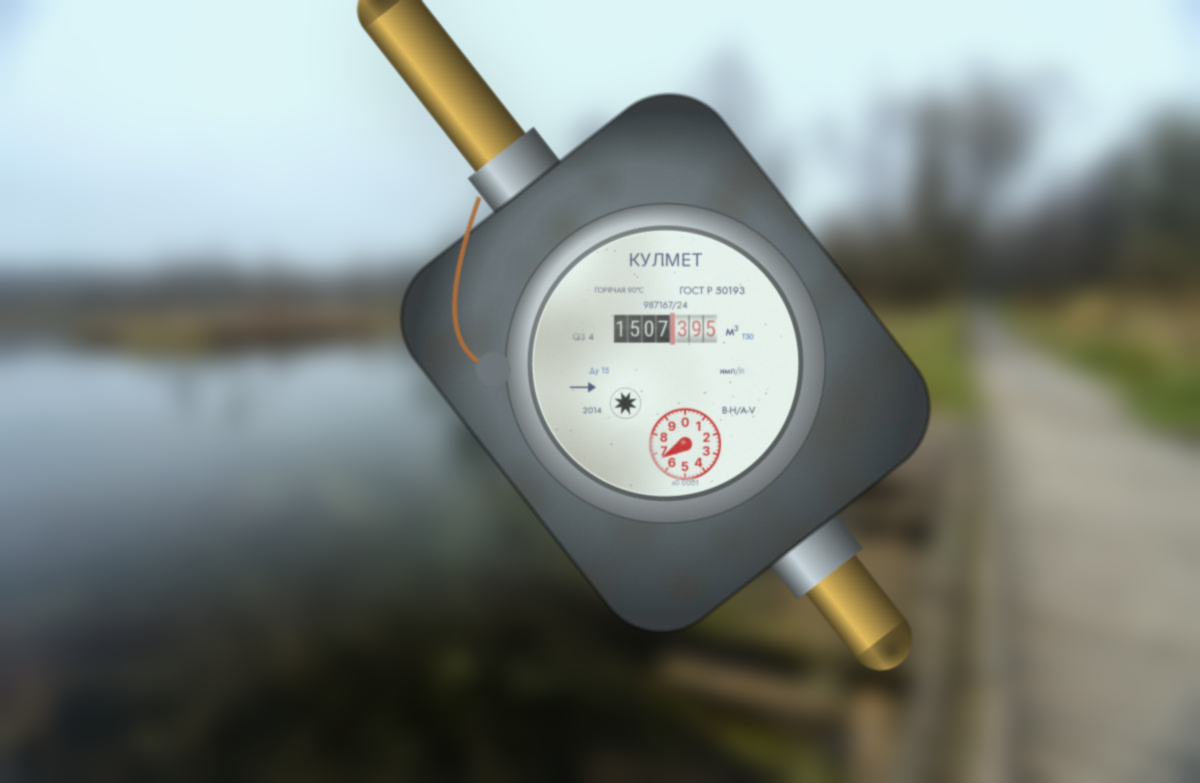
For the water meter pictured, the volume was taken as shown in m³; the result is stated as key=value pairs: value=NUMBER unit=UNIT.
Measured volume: value=1507.3956 unit=m³
